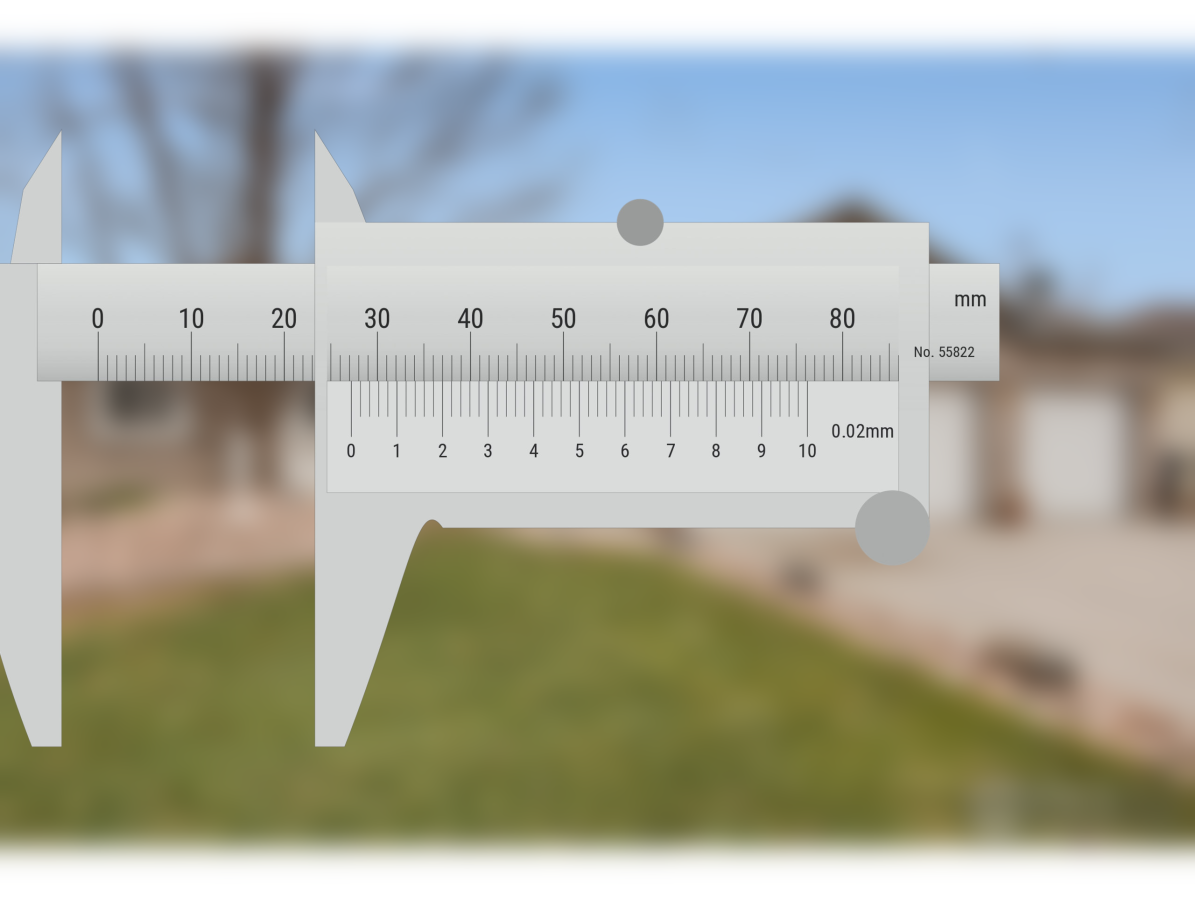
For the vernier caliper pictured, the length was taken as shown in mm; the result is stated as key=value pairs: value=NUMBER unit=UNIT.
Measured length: value=27.2 unit=mm
